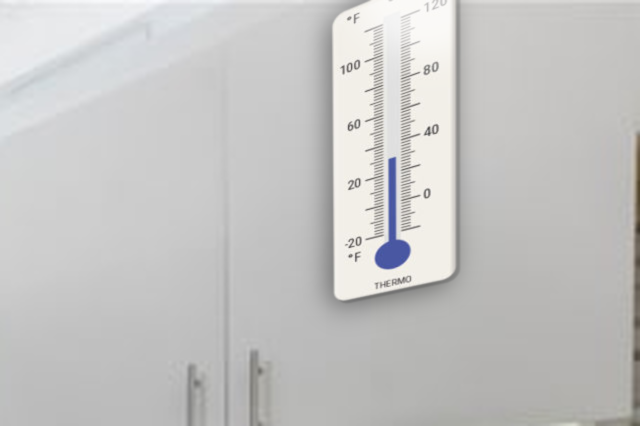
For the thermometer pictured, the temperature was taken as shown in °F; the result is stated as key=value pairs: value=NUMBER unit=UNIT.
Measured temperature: value=30 unit=°F
